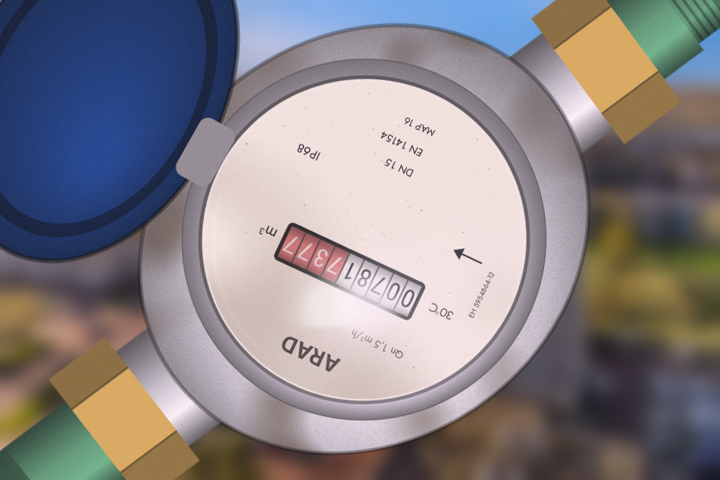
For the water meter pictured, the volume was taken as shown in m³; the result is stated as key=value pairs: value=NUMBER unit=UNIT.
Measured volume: value=781.7377 unit=m³
